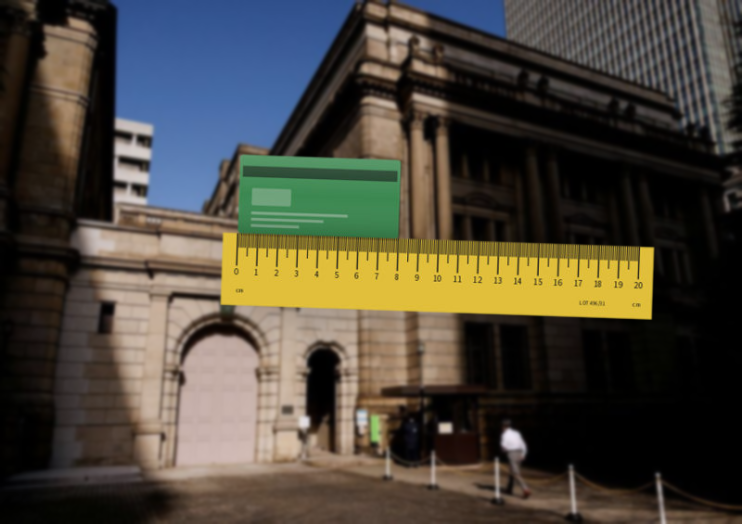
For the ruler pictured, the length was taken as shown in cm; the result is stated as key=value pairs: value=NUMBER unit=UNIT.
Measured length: value=8 unit=cm
